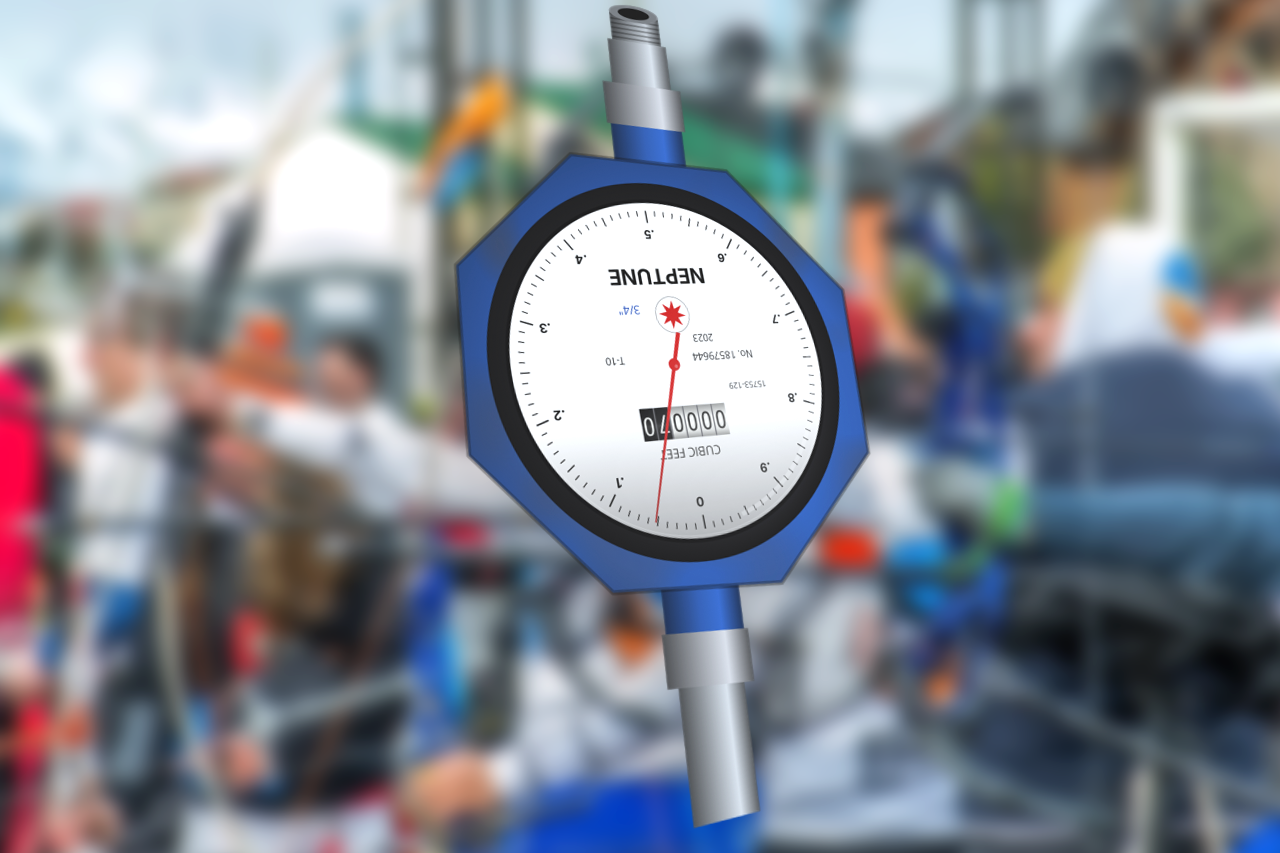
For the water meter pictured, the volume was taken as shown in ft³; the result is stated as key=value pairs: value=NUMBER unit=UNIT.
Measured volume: value=70.05 unit=ft³
